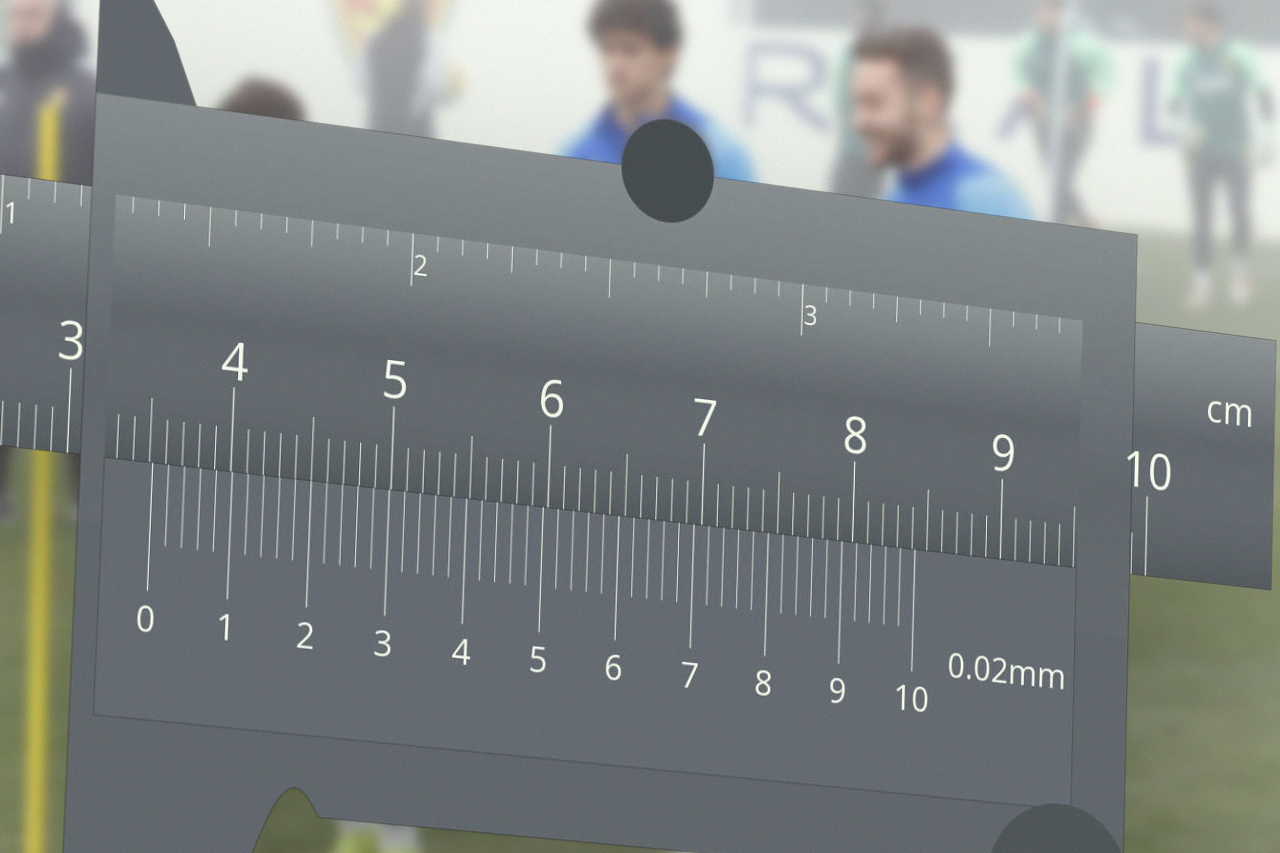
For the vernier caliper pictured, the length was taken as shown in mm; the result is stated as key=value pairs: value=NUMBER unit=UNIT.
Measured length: value=35.2 unit=mm
